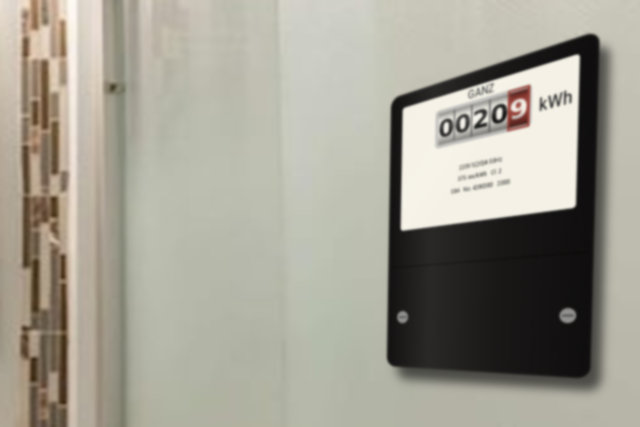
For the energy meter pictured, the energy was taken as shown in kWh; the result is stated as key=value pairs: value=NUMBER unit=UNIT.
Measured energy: value=20.9 unit=kWh
